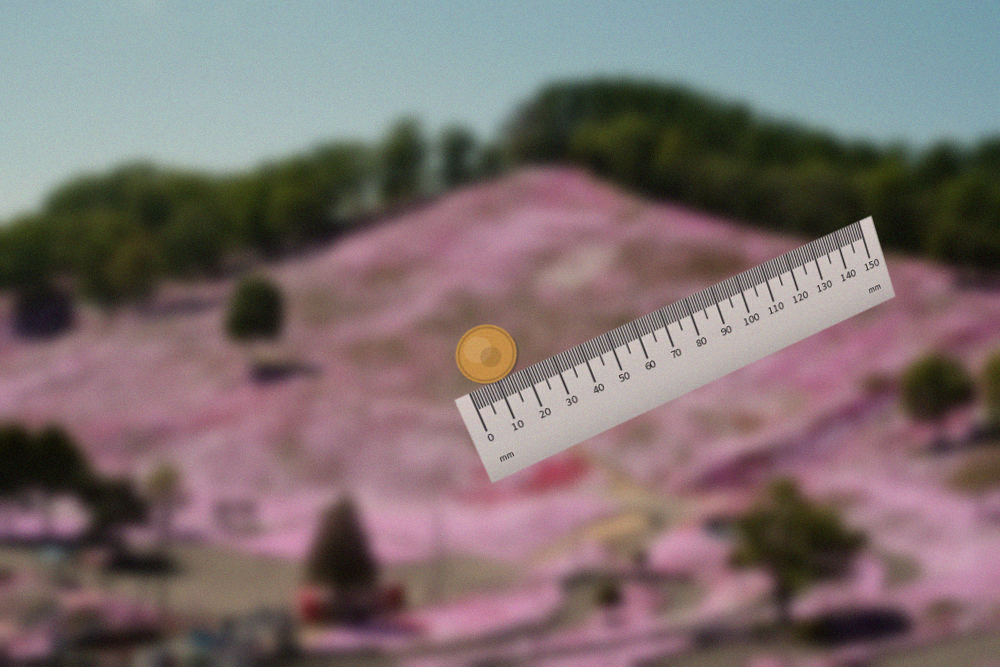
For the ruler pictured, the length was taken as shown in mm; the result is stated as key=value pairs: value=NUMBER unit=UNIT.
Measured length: value=20 unit=mm
